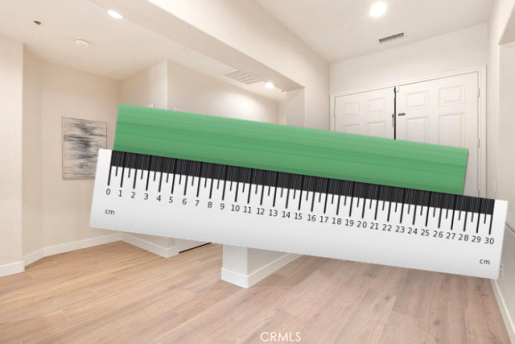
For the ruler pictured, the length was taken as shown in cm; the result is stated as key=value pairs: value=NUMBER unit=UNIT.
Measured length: value=27.5 unit=cm
